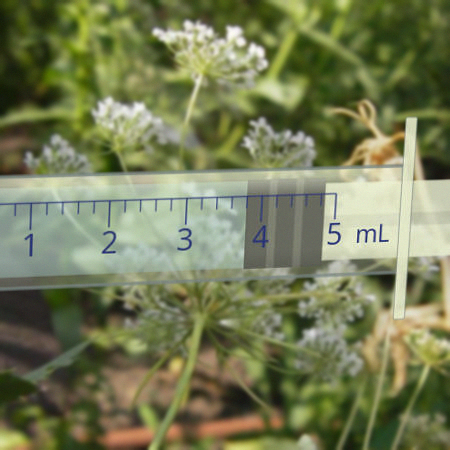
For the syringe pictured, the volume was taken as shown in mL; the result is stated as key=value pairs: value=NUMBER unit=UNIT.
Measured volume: value=3.8 unit=mL
